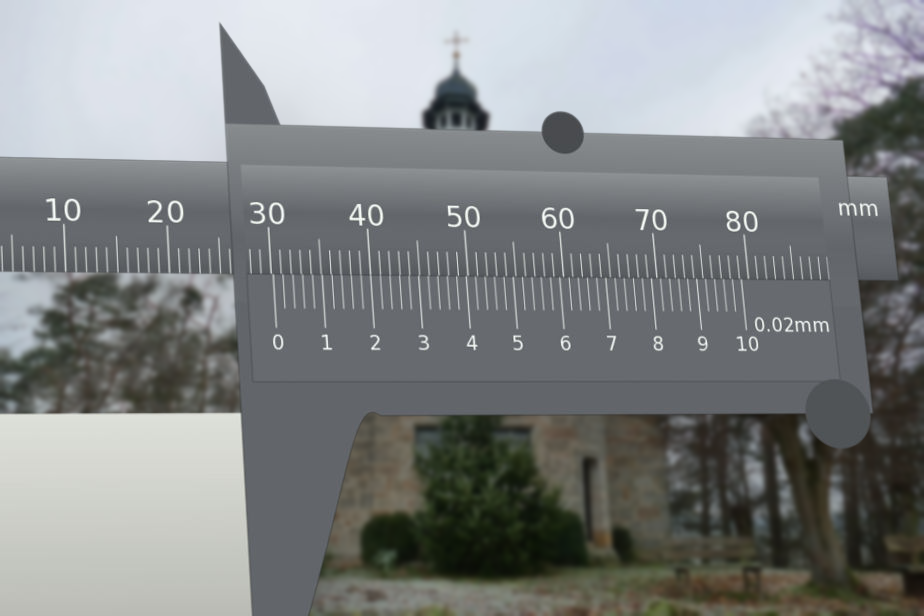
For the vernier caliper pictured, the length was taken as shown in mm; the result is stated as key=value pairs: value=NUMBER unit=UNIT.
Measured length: value=30.2 unit=mm
